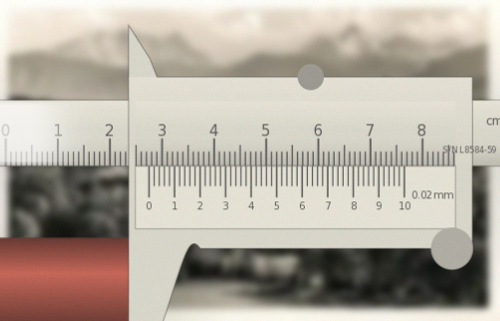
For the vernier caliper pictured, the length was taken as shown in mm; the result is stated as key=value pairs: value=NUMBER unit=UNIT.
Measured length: value=27.5 unit=mm
